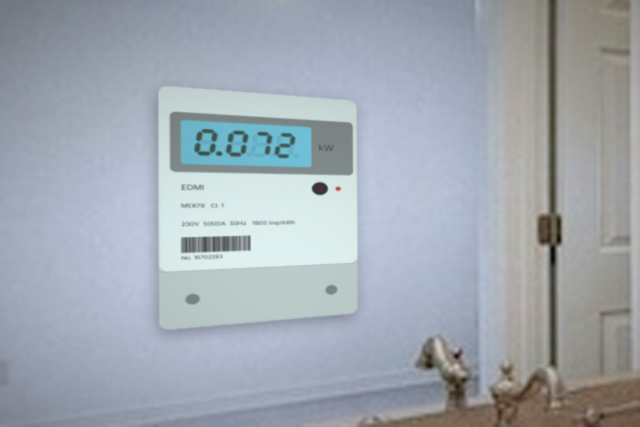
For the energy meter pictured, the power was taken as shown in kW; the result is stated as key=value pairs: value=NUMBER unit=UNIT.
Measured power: value=0.072 unit=kW
